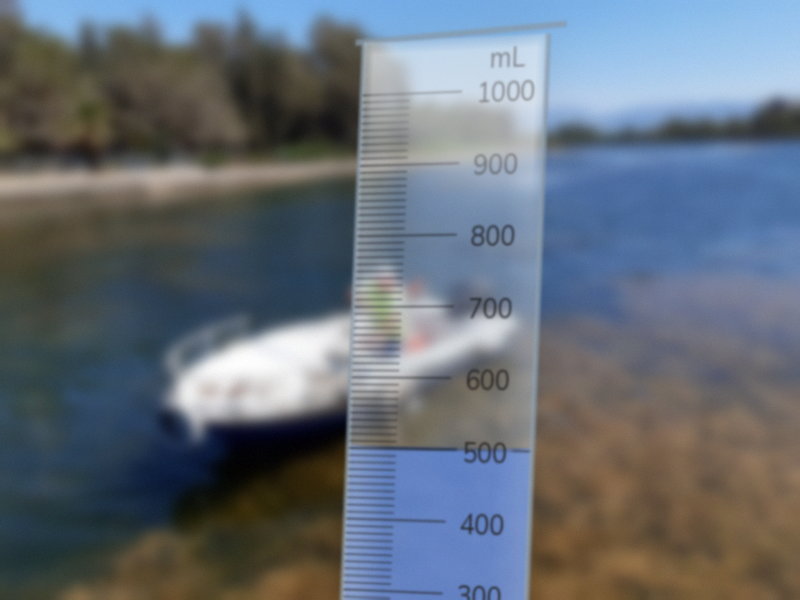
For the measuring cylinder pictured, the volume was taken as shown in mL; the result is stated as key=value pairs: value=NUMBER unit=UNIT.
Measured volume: value=500 unit=mL
